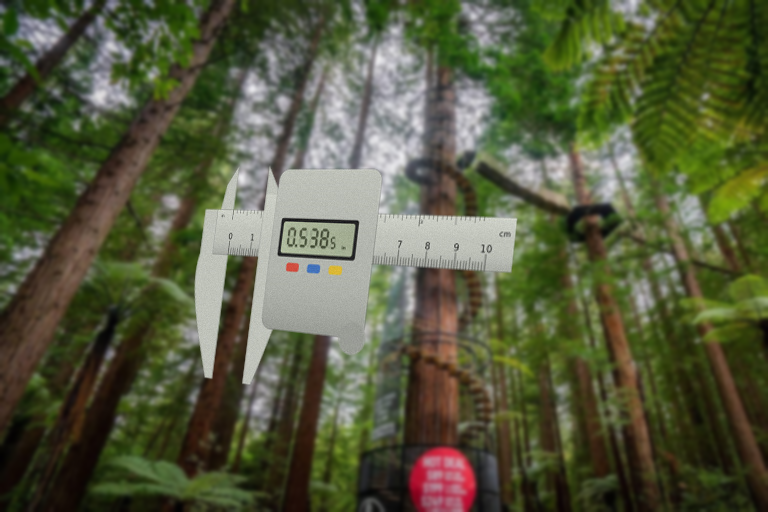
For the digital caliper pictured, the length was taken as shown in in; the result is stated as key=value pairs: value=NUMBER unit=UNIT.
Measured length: value=0.5385 unit=in
